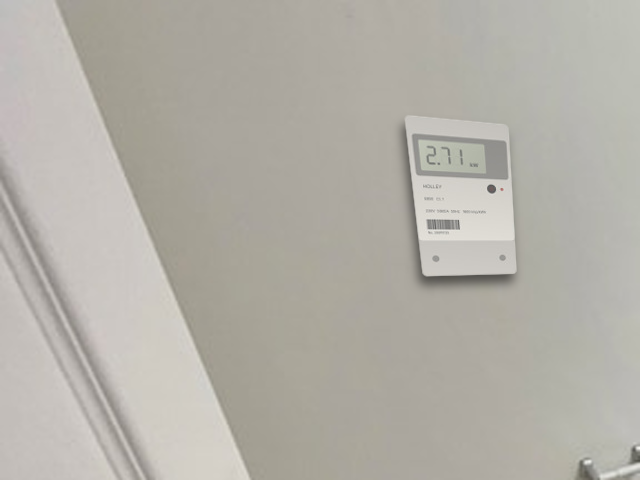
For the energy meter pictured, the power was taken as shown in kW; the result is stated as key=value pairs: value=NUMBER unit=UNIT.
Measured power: value=2.71 unit=kW
